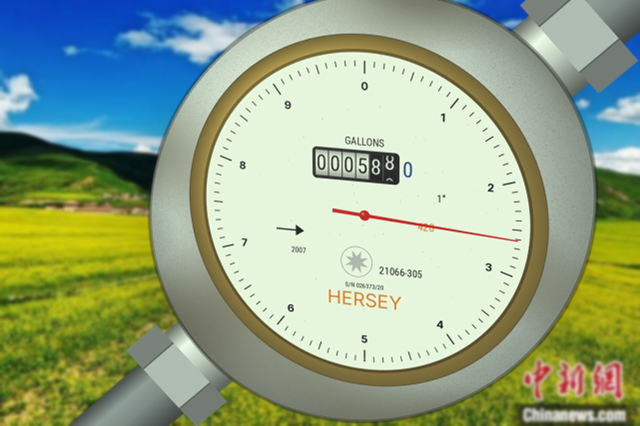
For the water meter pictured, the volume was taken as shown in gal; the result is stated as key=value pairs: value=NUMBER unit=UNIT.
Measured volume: value=5882.6 unit=gal
